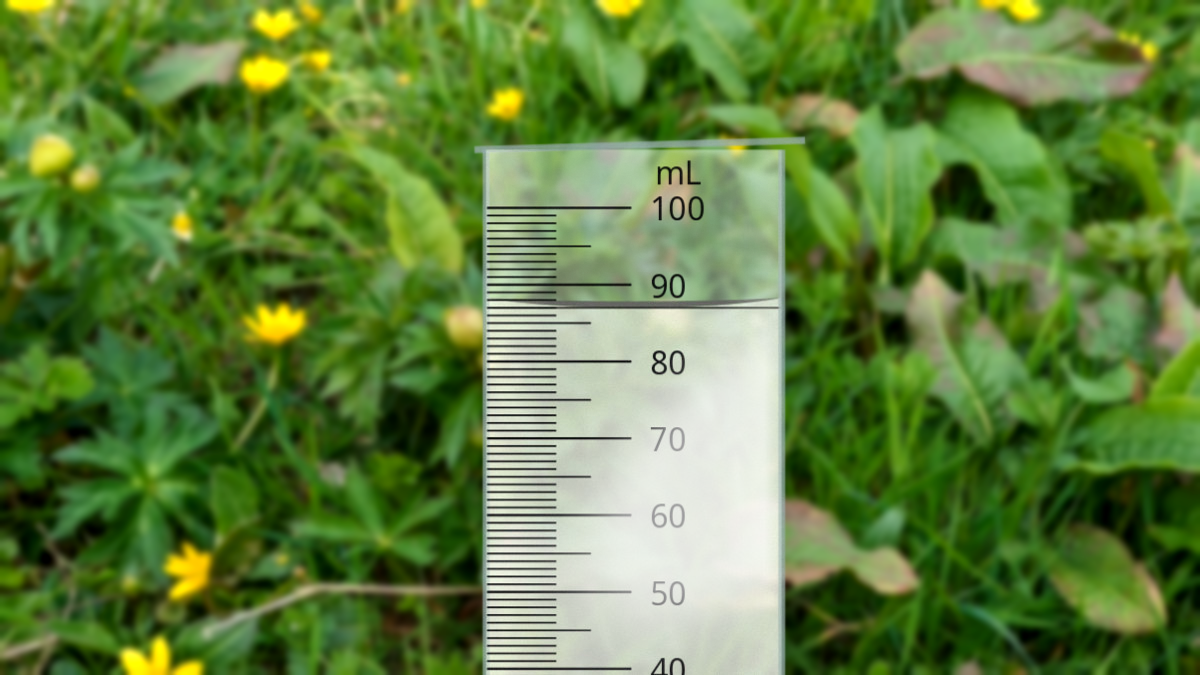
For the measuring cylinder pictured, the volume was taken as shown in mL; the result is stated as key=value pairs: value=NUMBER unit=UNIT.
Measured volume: value=87 unit=mL
